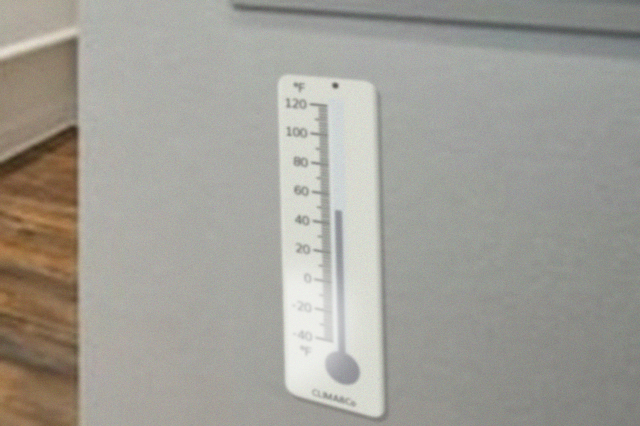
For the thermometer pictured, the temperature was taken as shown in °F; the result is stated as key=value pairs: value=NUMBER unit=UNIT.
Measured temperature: value=50 unit=°F
